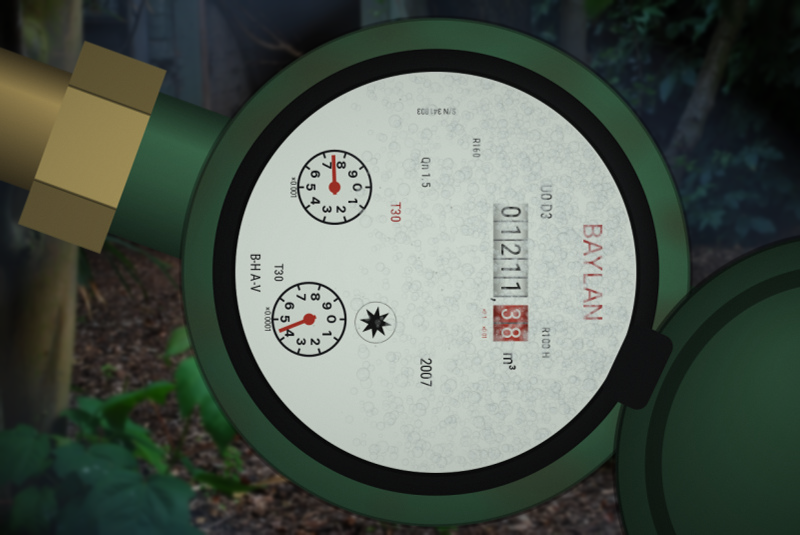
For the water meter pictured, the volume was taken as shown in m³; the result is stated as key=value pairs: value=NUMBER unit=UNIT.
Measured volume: value=1211.3874 unit=m³
